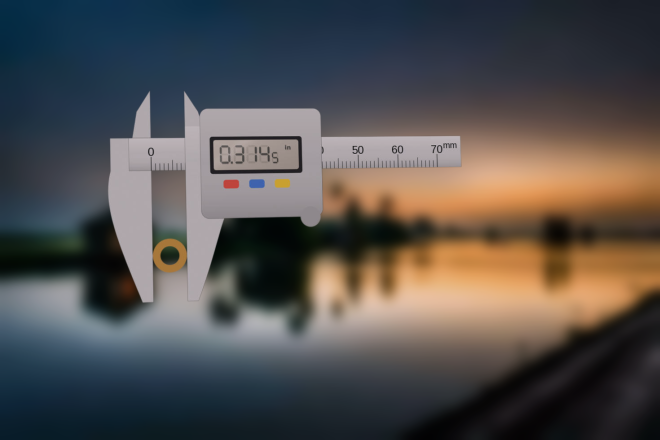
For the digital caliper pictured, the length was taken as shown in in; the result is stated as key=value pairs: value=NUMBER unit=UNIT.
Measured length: value=0.3145 unit=in
